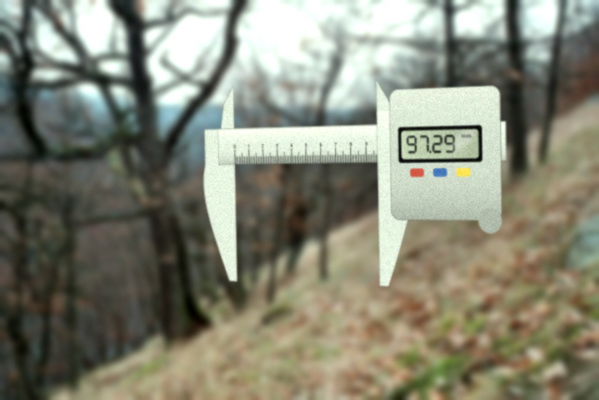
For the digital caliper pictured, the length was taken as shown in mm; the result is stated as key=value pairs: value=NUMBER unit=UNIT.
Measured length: value=97.29 unit=mm
